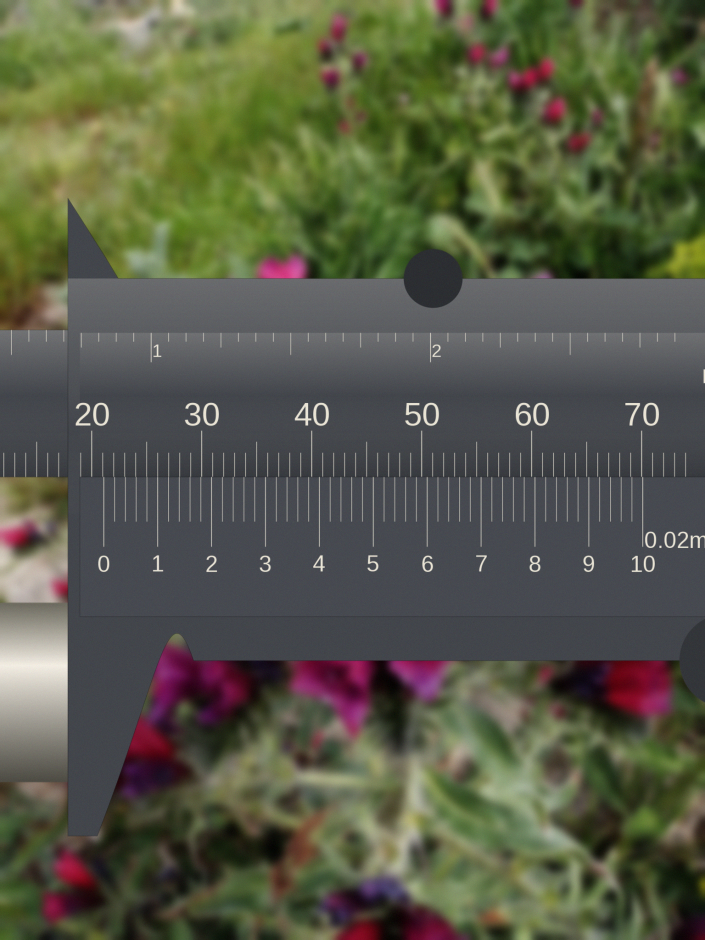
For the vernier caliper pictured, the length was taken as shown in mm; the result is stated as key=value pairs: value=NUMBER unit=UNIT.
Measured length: value=21.1 unit=mm
